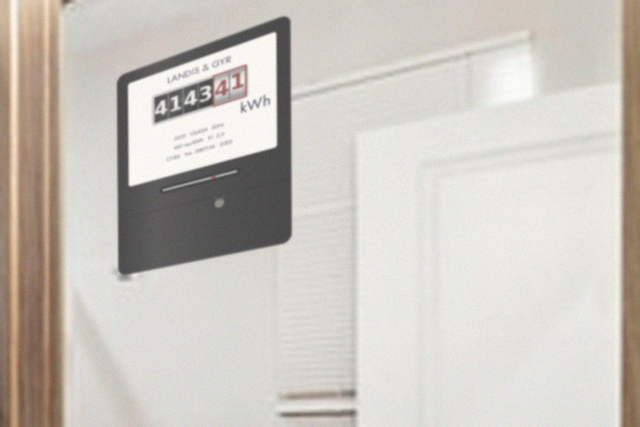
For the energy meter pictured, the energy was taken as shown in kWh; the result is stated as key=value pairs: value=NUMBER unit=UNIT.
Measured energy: value=4143.41 unit=kWh
